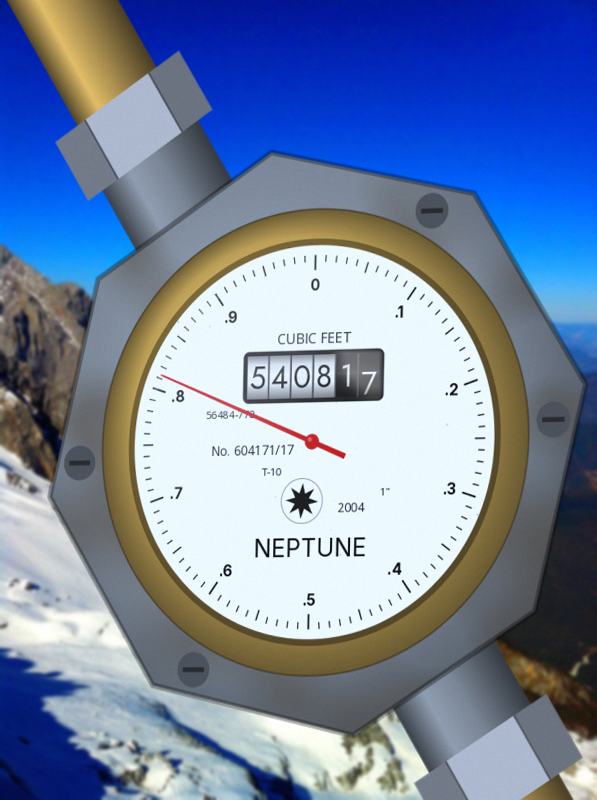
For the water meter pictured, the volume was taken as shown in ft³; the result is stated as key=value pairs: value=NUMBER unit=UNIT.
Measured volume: value=540816.81 unit=ft³
